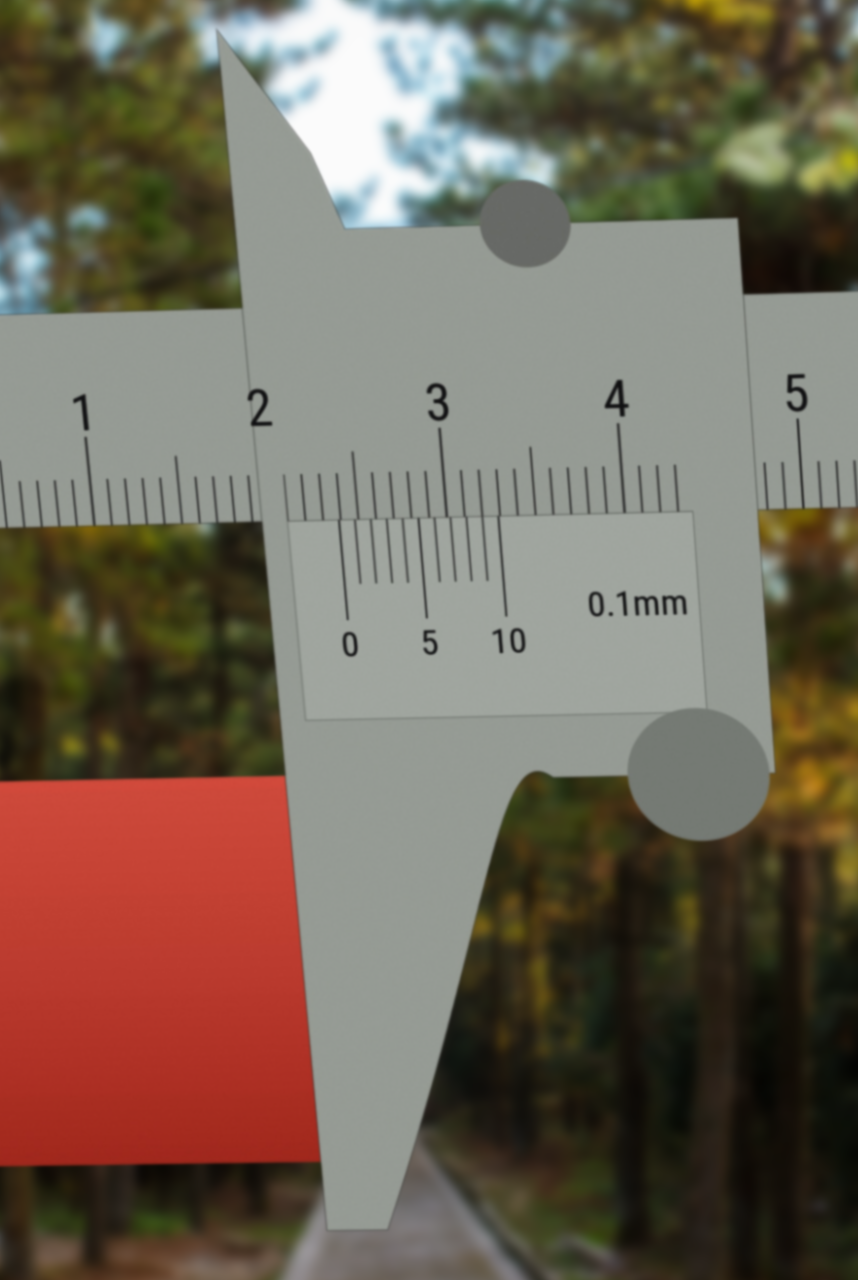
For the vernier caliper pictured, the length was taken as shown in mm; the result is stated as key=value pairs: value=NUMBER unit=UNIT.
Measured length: value=23.9 unit=mm
